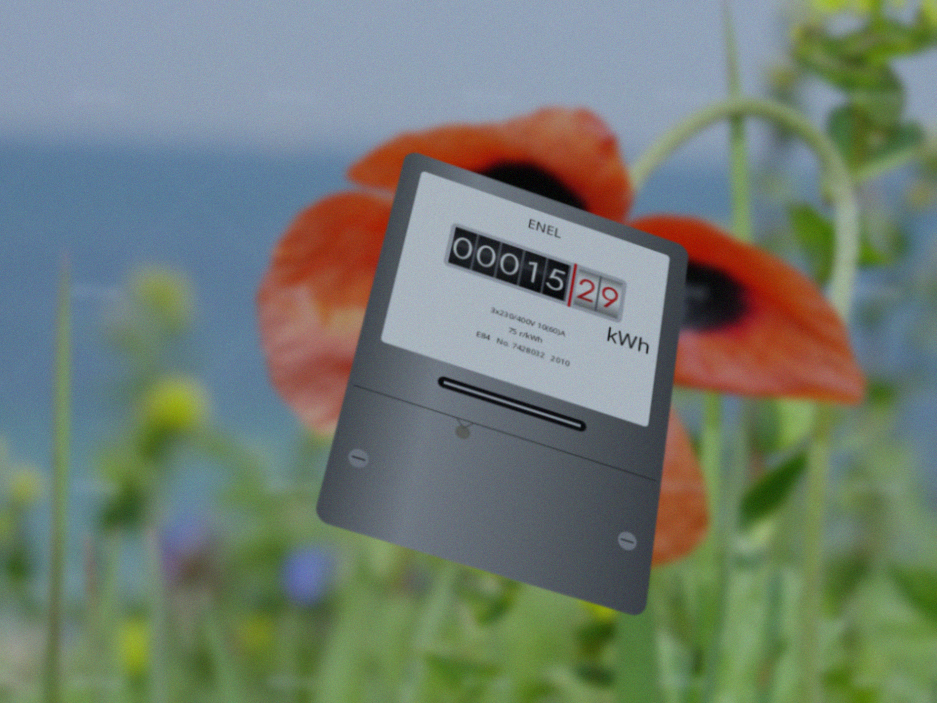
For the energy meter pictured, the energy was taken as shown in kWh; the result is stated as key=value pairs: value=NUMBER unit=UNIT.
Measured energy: value=15.29 unit=kWh
